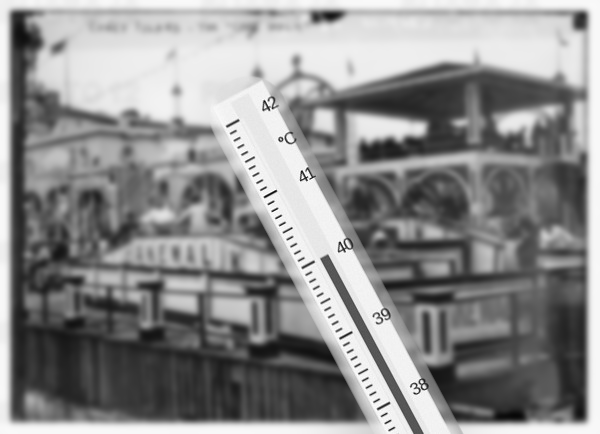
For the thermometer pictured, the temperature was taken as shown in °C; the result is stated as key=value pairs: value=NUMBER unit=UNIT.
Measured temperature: value=40 unit=°C
